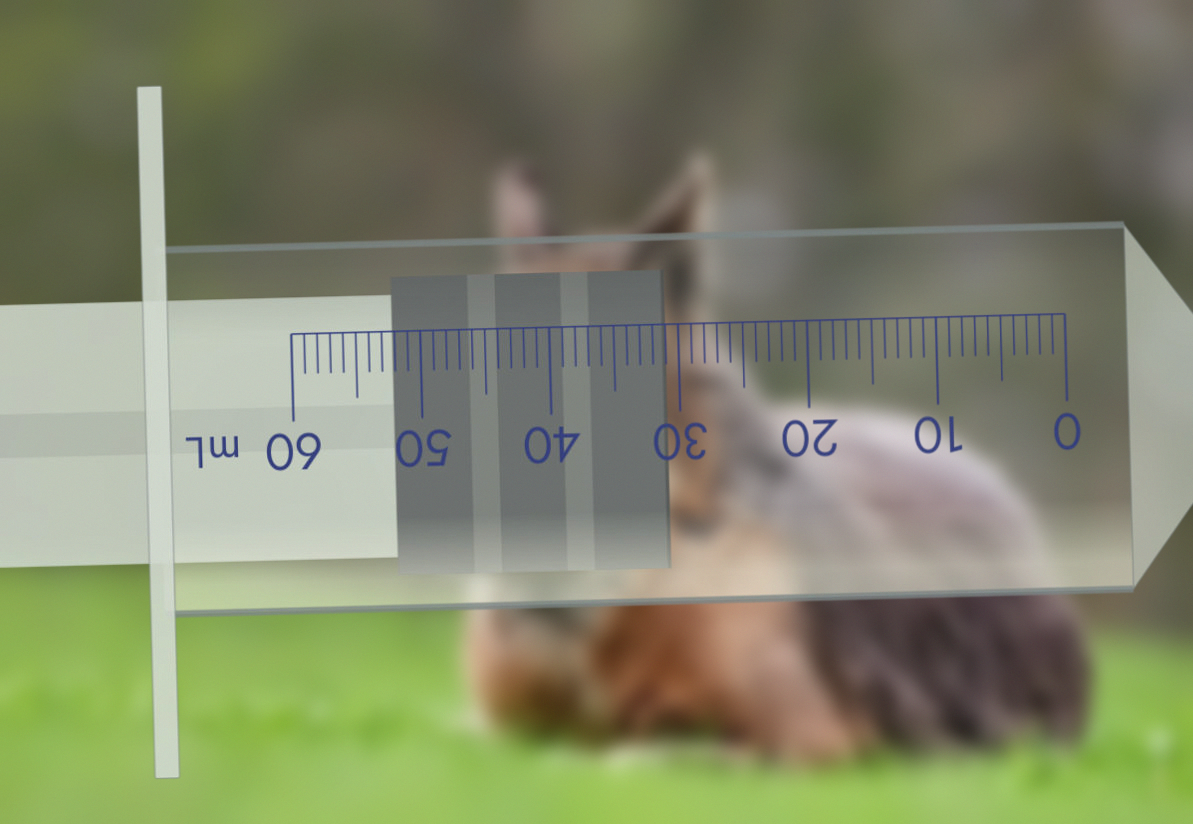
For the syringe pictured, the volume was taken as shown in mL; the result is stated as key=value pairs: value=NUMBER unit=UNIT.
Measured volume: value=31 unit=mL
